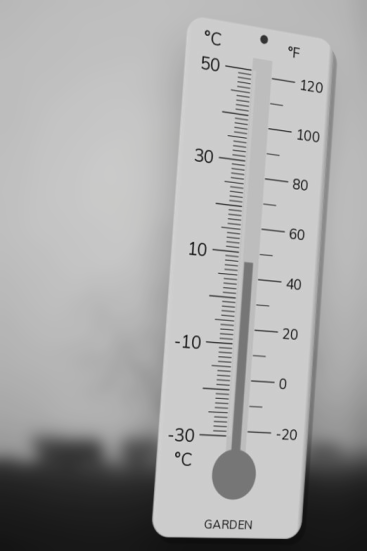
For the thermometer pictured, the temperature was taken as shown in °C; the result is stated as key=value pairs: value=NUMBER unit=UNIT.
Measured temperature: value=8 unit=°C
